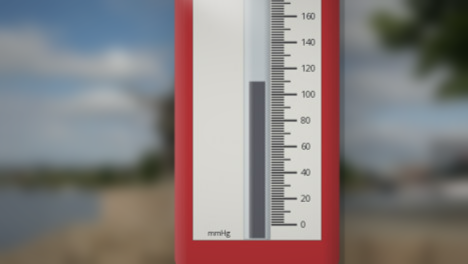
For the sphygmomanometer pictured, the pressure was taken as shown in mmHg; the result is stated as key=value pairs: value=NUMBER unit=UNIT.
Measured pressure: value=110 unit=mmHg
